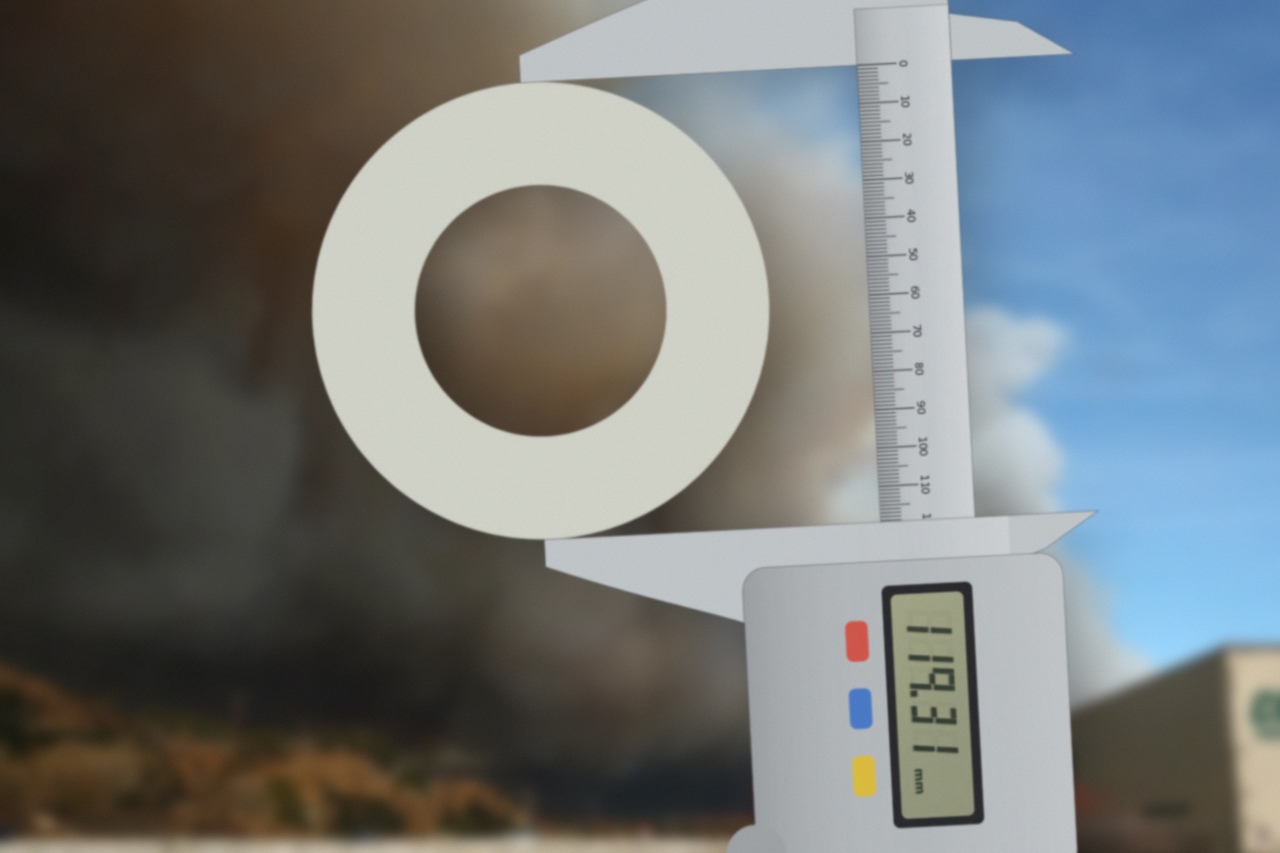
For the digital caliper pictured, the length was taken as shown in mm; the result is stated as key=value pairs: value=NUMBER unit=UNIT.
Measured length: value=119.31 unit=mm
